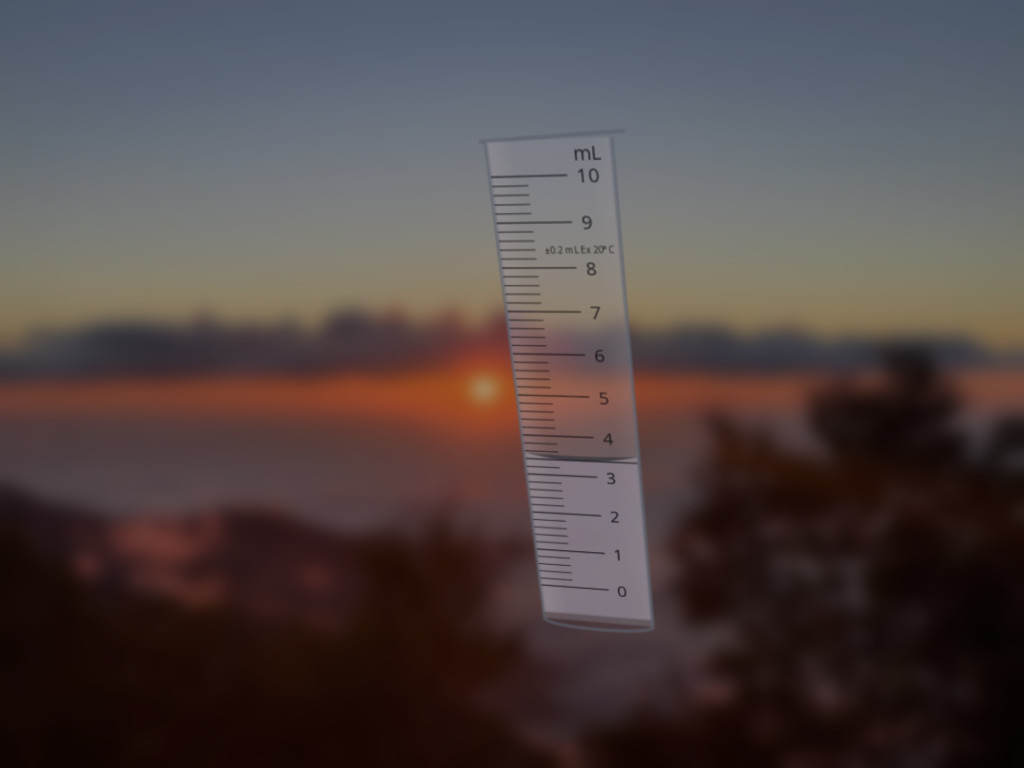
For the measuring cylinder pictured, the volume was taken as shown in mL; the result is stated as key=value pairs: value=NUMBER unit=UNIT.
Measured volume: value=3.4 unit=mL
